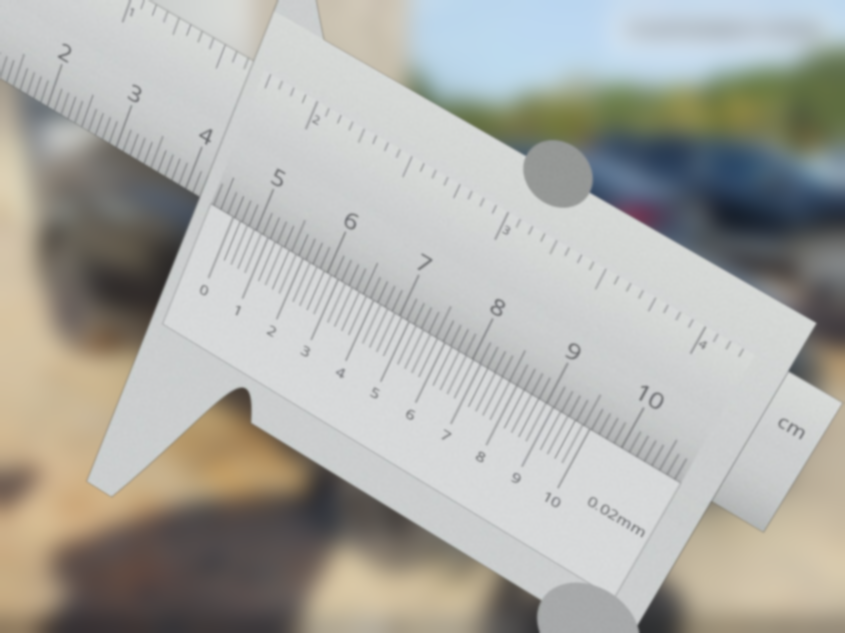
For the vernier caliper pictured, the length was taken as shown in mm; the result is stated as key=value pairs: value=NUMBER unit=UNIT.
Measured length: value=46.8 unit=mm
